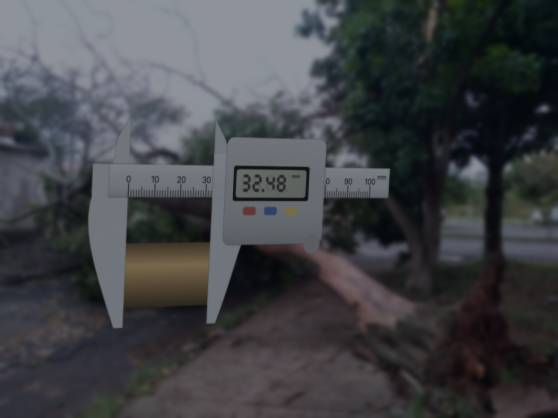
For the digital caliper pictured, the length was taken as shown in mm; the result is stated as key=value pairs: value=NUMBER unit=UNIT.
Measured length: value=32.48 unit=mm
